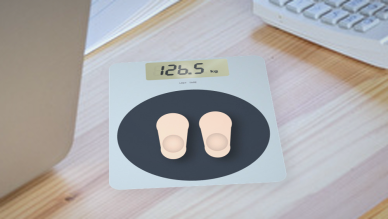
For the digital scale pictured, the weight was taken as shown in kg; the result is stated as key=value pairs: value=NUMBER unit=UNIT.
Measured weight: value=126.5 unit=kg
